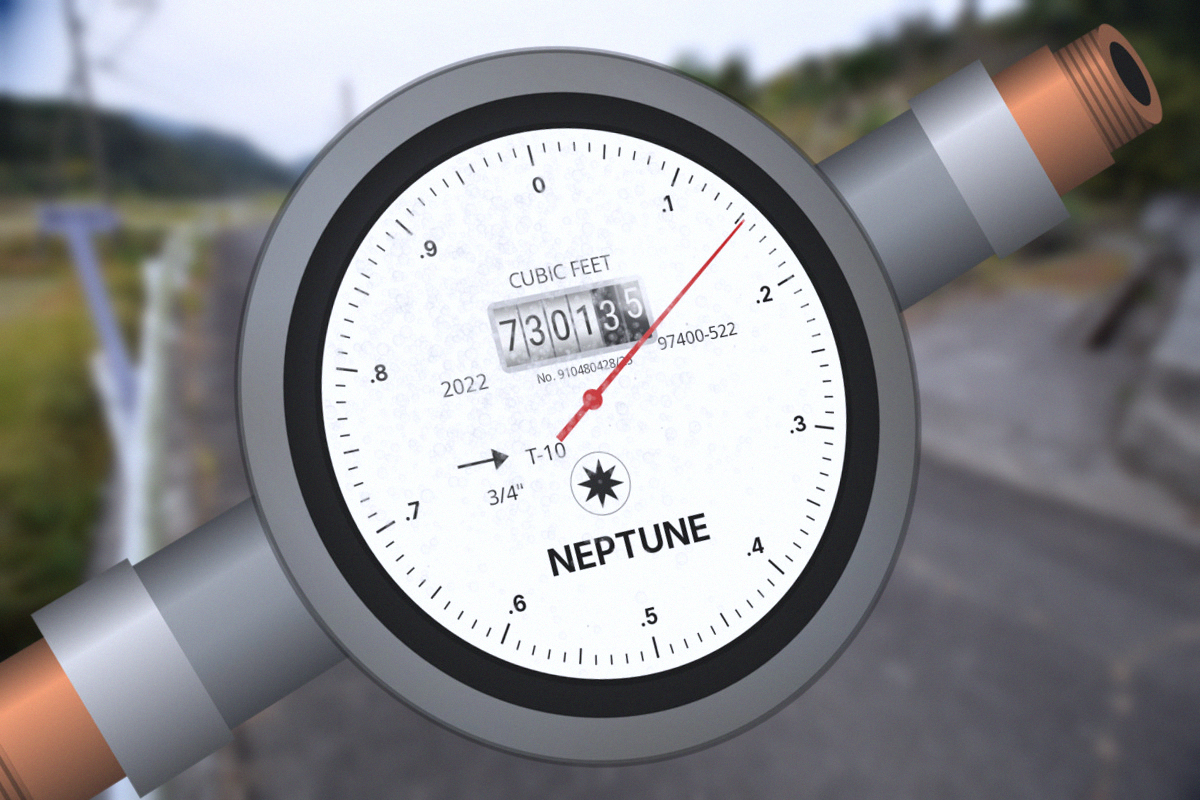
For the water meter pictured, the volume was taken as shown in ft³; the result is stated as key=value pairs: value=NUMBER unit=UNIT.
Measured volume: value=730135.15 unit=ft³
